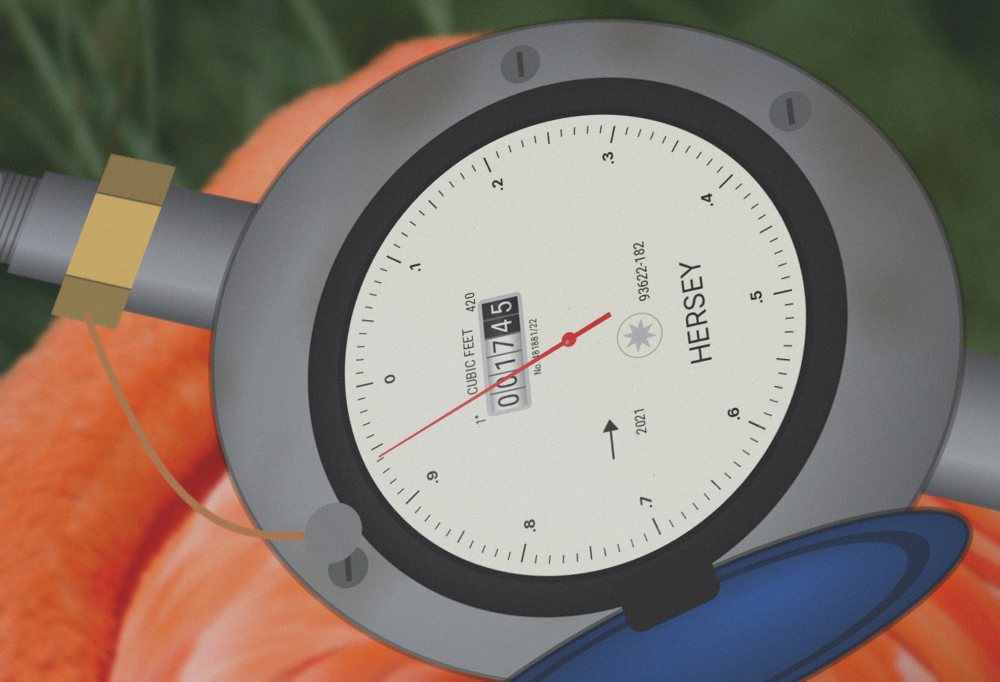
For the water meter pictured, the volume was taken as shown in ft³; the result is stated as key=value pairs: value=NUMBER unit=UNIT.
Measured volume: value=1744.94 unit=ft³
